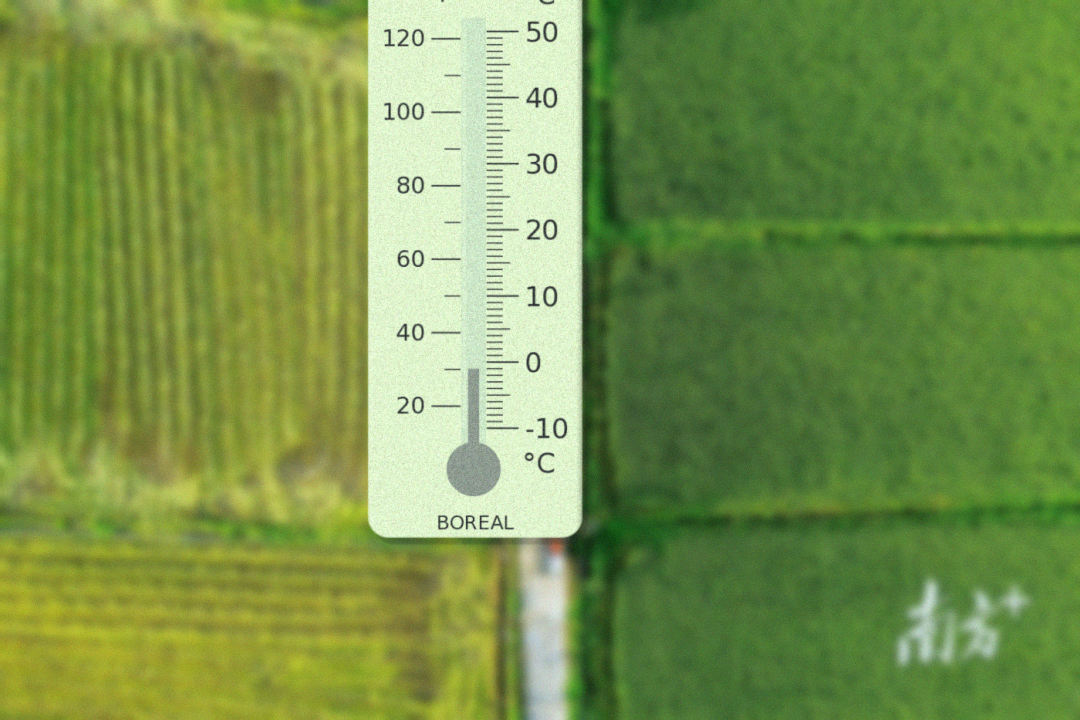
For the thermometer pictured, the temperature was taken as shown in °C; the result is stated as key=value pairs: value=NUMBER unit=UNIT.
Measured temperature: value=-1 unit=°C
